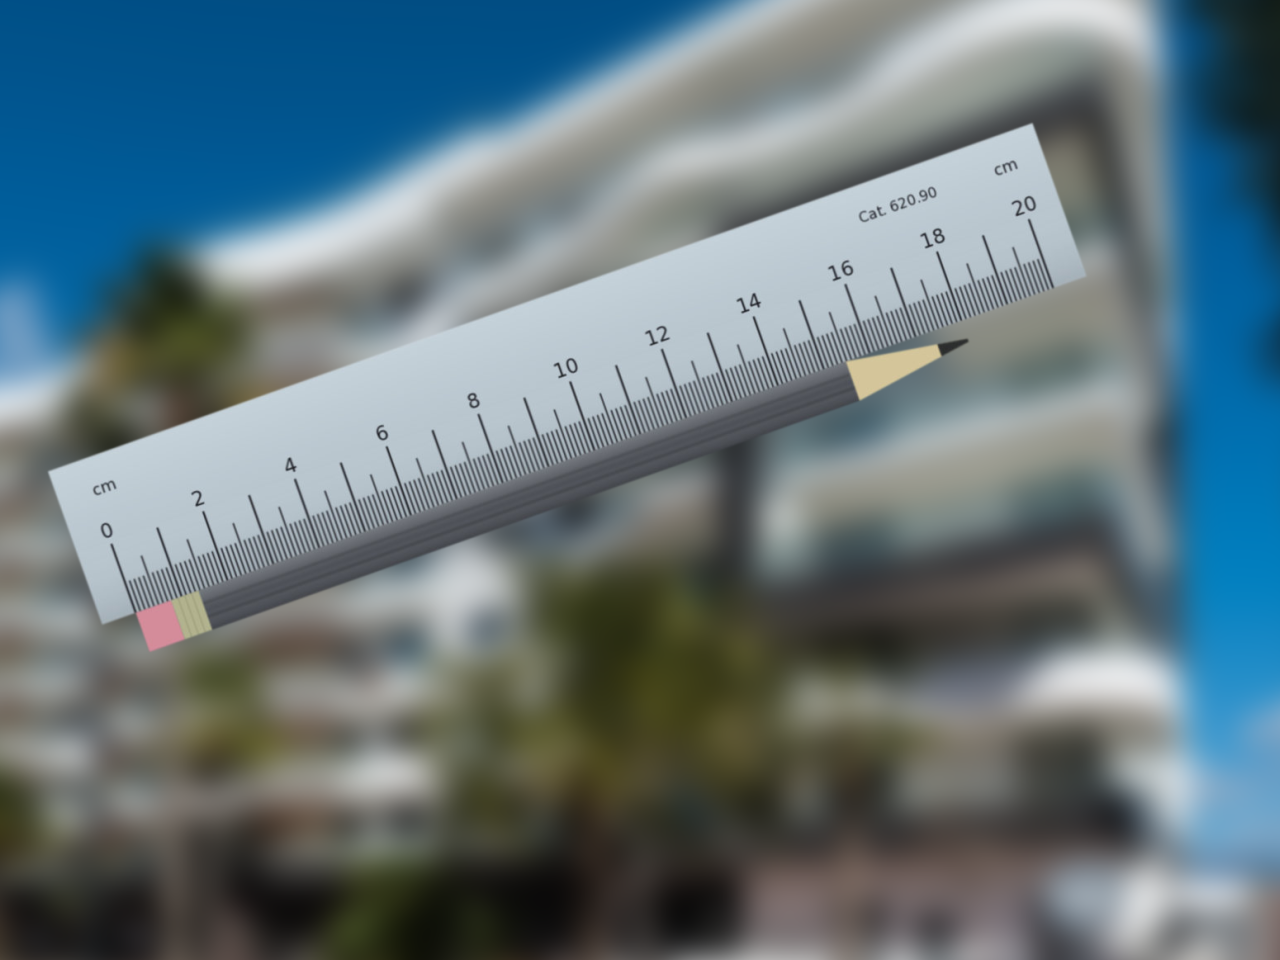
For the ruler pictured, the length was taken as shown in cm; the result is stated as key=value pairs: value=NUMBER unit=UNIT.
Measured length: value=18 unit=cm
